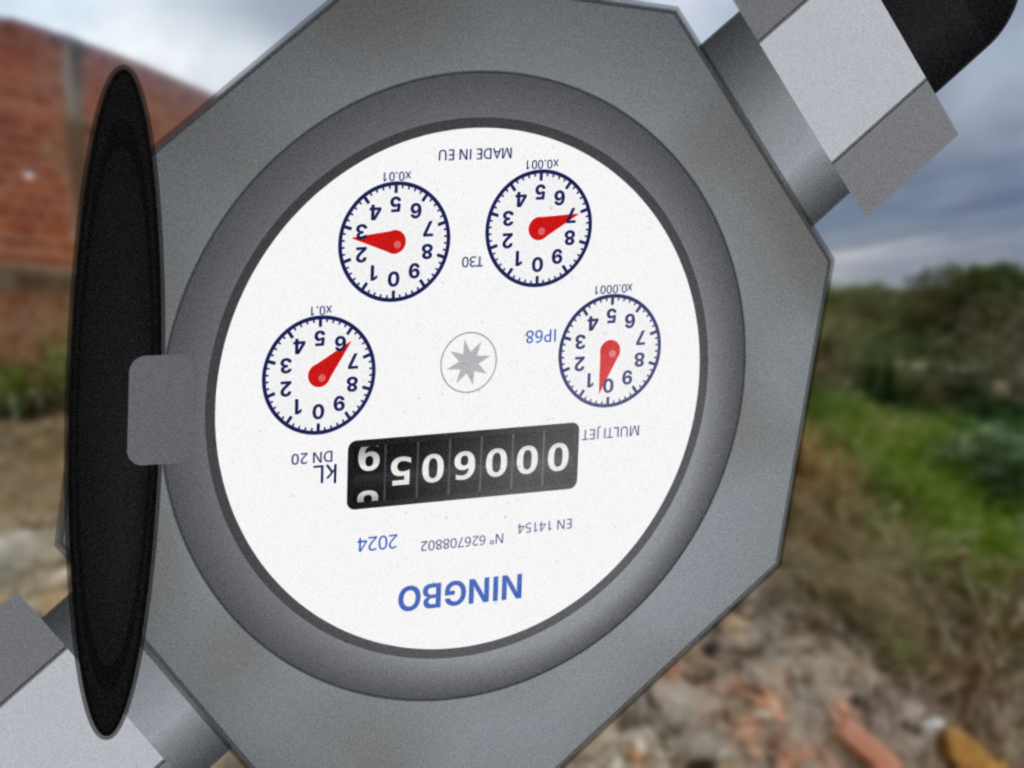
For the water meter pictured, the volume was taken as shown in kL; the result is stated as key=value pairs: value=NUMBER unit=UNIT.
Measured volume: value=6058.6270 unit=kL
